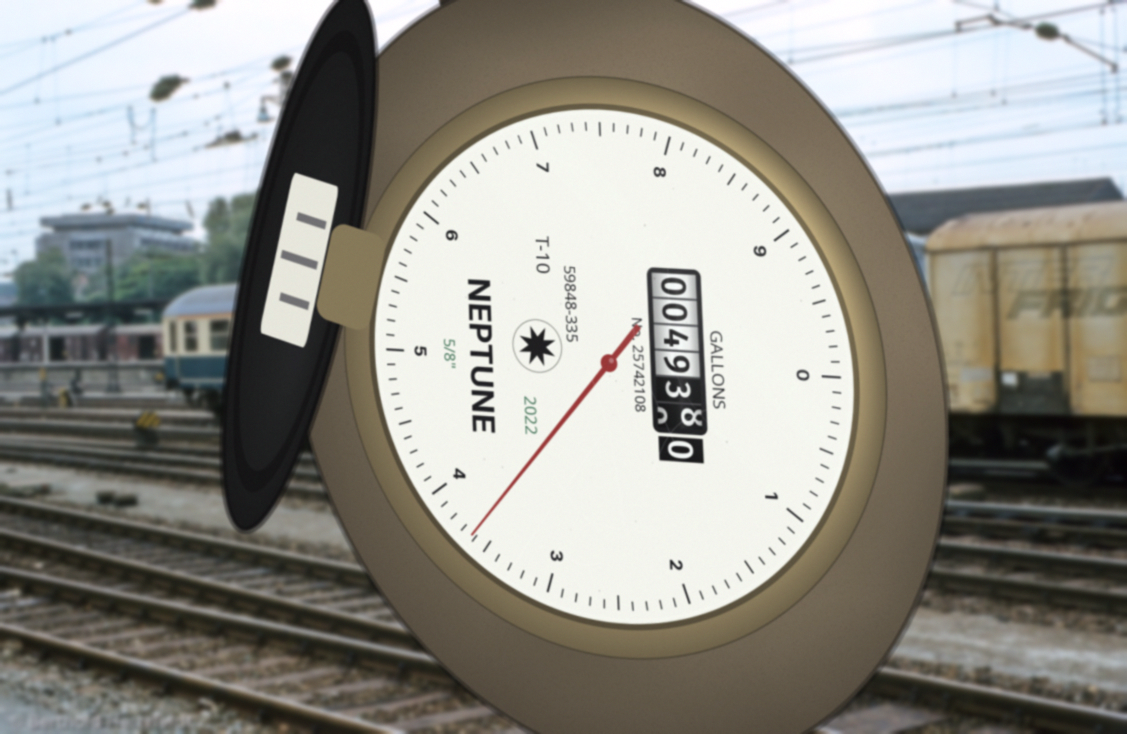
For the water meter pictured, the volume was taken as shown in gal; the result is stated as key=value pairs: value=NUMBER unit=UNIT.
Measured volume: value=49383.6 unit=gal
